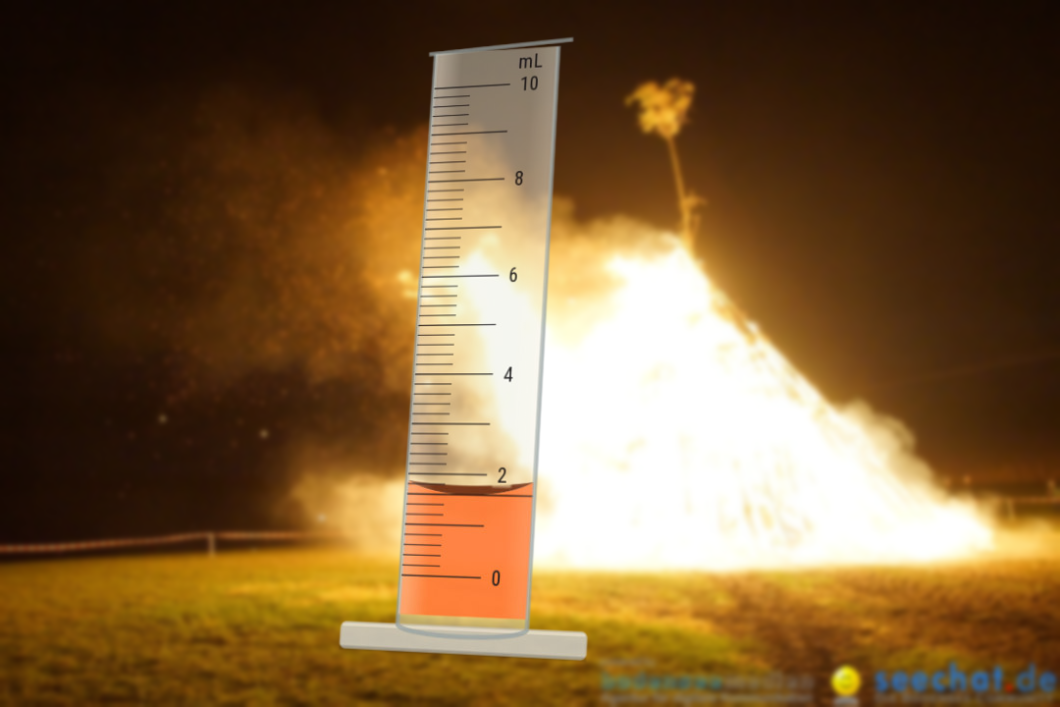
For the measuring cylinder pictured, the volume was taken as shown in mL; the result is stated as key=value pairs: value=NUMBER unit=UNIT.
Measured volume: value=1.6 unit=mL
